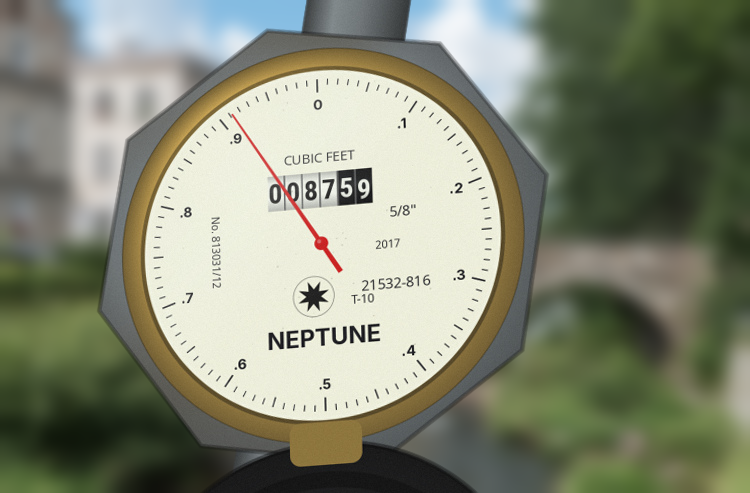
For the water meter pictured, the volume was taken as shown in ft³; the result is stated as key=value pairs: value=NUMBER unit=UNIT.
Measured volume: value=8758.91 unit=ft³
